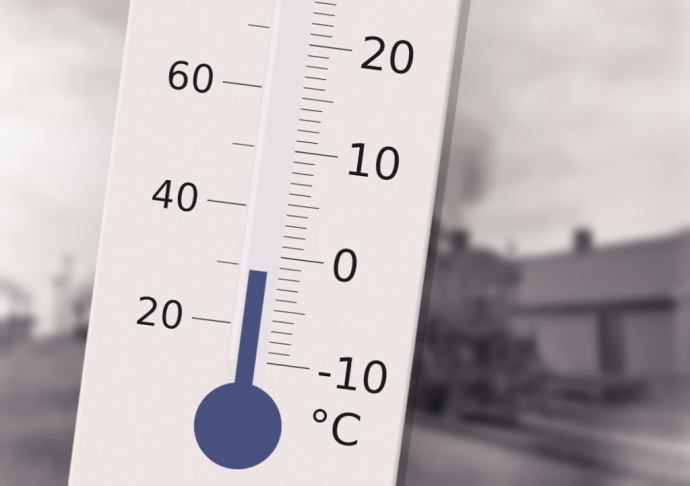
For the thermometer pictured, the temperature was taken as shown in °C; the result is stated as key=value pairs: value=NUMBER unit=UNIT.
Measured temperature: value=-1.5 unit=°C
